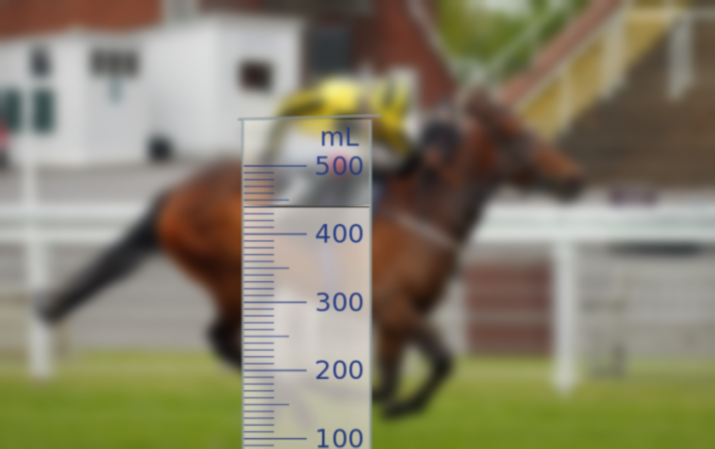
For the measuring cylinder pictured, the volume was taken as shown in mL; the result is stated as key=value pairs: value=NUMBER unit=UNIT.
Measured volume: value=440 unit=mL
